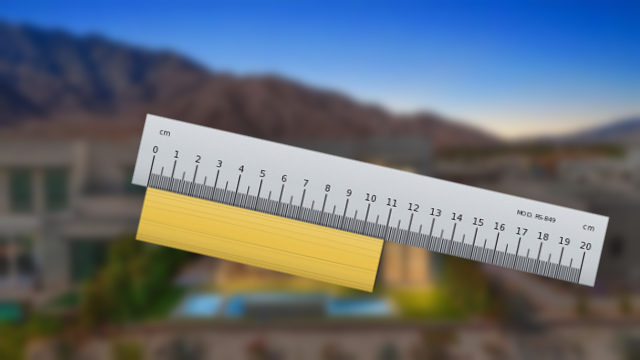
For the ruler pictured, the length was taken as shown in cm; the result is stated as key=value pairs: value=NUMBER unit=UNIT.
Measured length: value=11 unit=cm
